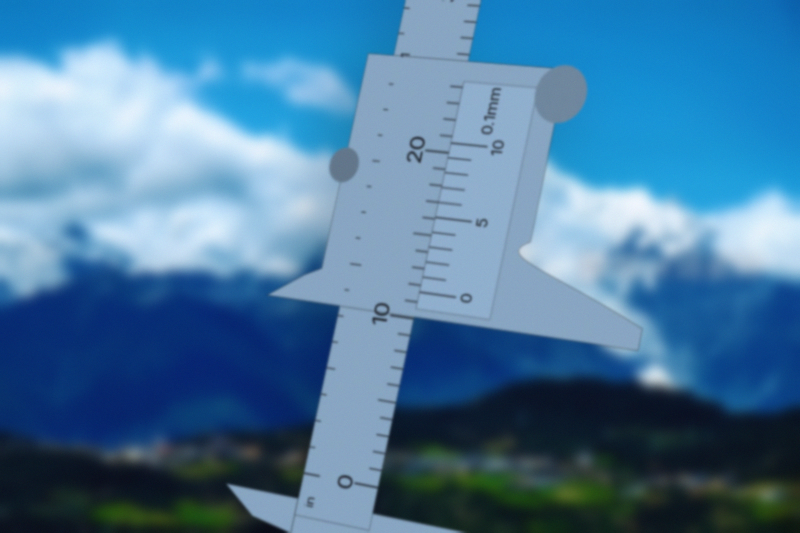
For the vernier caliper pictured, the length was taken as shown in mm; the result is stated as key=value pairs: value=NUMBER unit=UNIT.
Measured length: value=11.6 unit=mm
